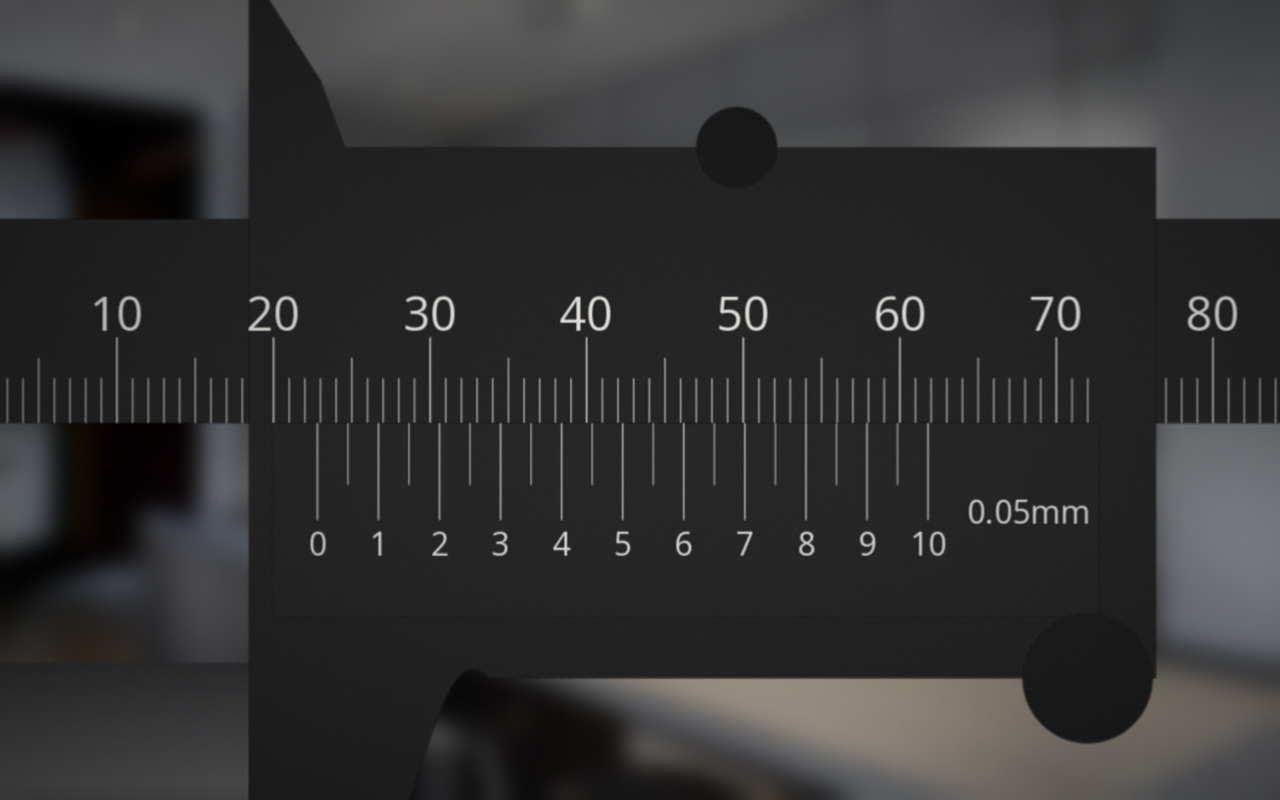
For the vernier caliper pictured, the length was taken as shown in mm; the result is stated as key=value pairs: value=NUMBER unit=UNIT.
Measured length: value=22.8 unit=mm
